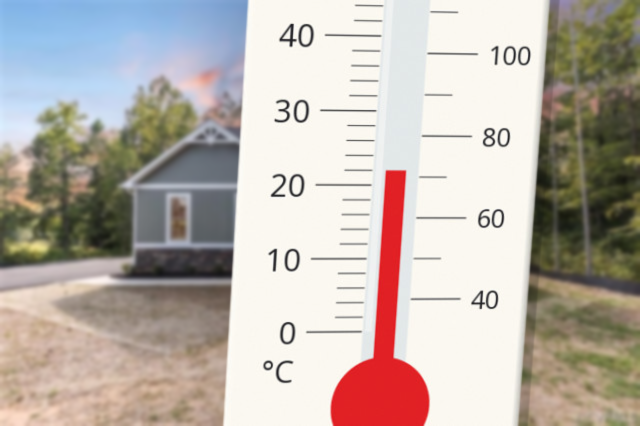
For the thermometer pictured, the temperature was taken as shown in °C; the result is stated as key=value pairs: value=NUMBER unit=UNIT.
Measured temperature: value=22 unit=°C
